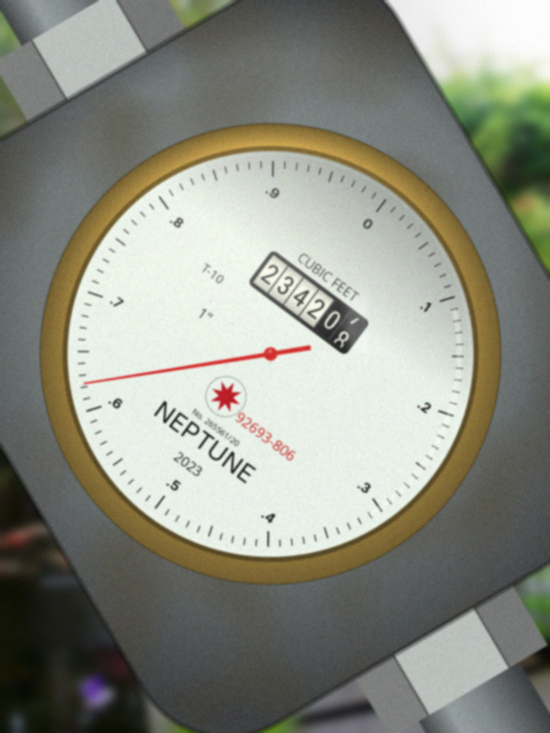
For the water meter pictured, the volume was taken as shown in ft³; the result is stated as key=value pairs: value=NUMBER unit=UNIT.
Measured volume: value=234207.62 unit=ft³
